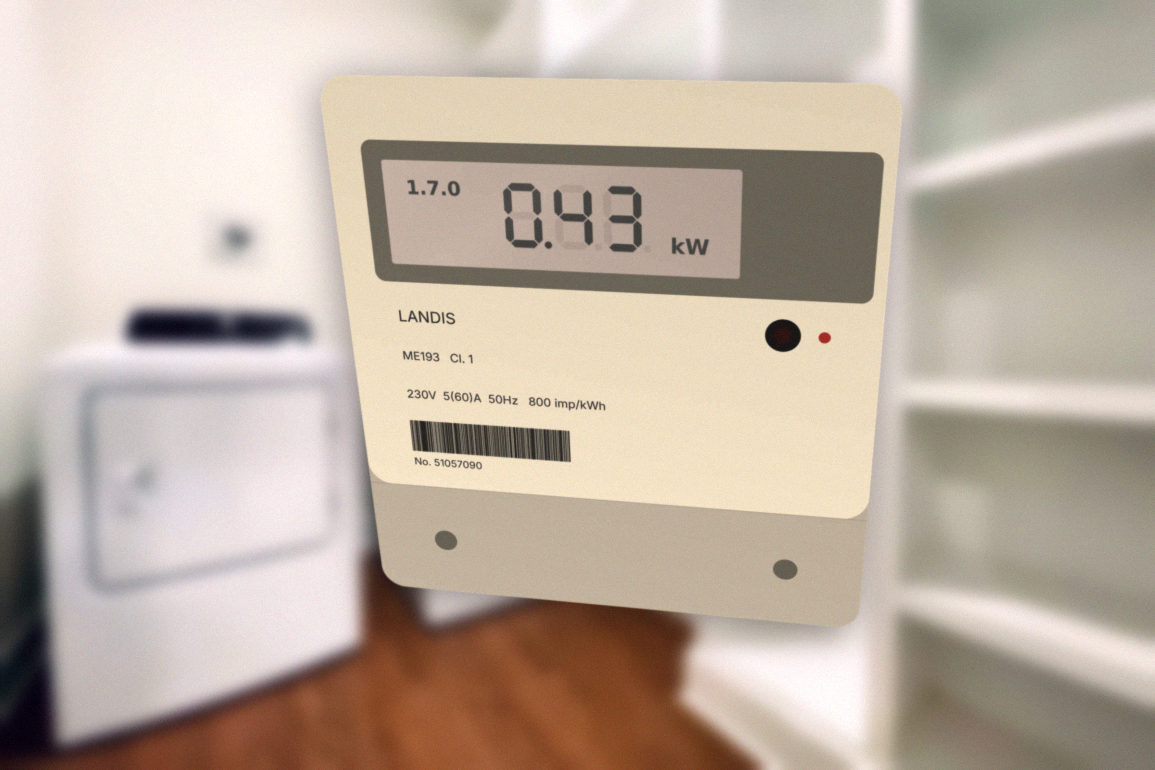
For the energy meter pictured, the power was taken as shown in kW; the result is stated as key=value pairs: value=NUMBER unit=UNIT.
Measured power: value=0.43 unit=kW
